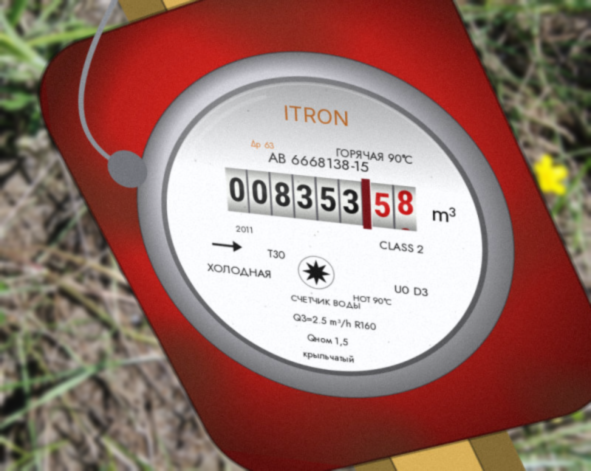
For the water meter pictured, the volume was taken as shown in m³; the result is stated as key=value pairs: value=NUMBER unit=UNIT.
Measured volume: value=8353.58 unit=m³
